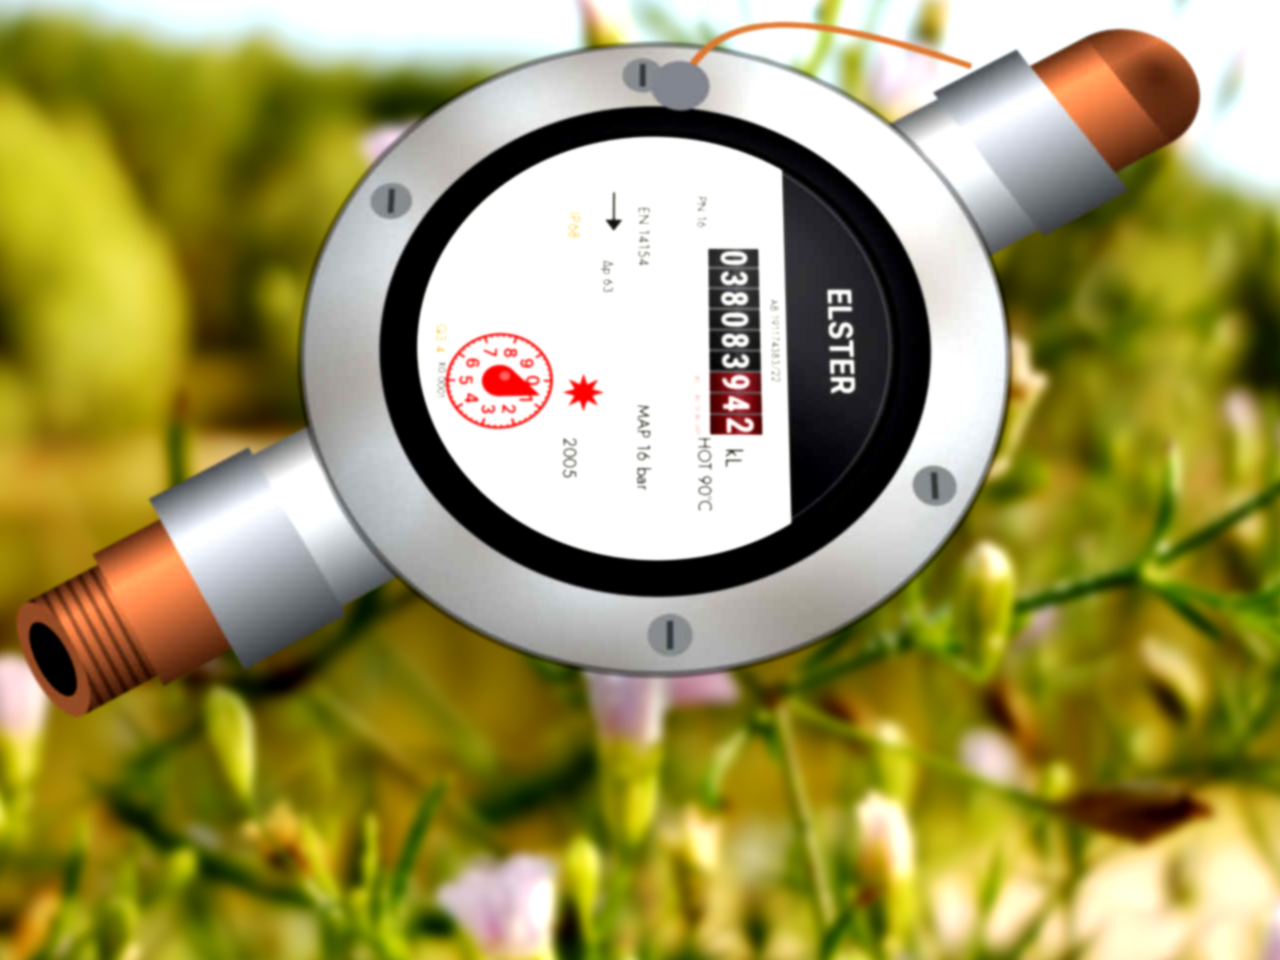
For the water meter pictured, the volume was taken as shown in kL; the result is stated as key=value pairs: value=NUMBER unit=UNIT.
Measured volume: value=38083.9420 unit=kL
